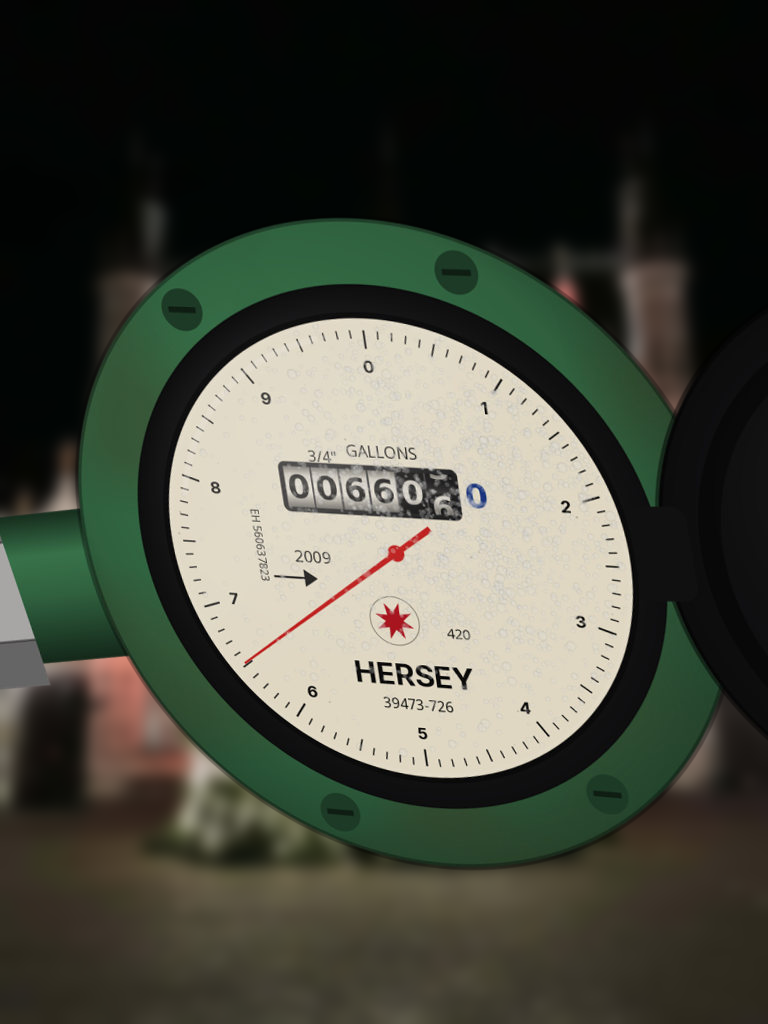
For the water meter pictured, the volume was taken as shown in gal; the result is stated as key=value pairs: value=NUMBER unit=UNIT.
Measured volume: value=66056.5 unit=gal
